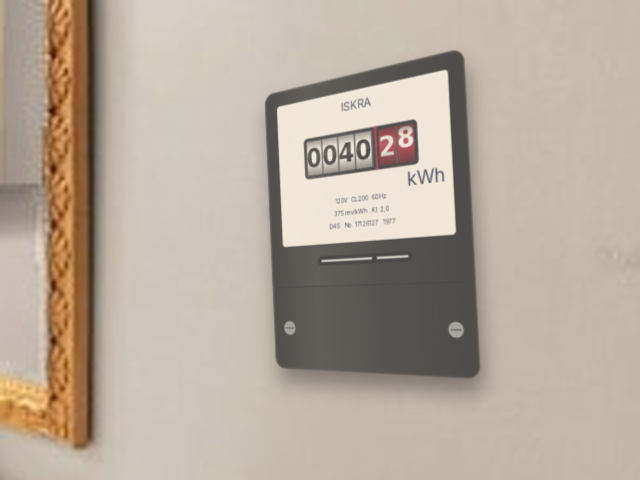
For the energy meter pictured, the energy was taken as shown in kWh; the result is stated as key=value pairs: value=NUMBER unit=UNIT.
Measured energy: value=40.28 unit=kWh
